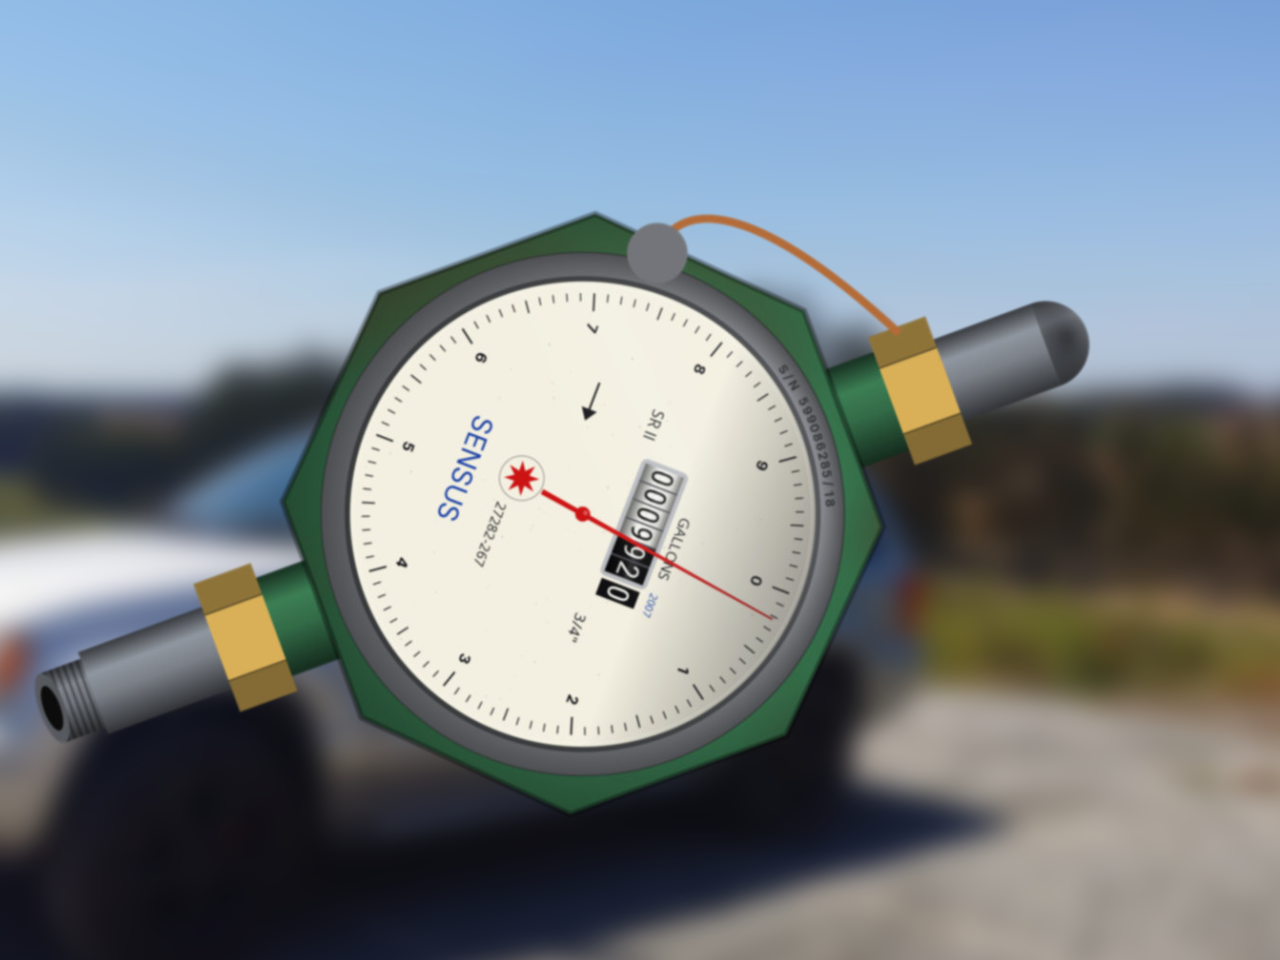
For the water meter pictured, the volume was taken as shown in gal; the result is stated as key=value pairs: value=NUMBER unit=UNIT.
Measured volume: value=9920.2 unit=gal
